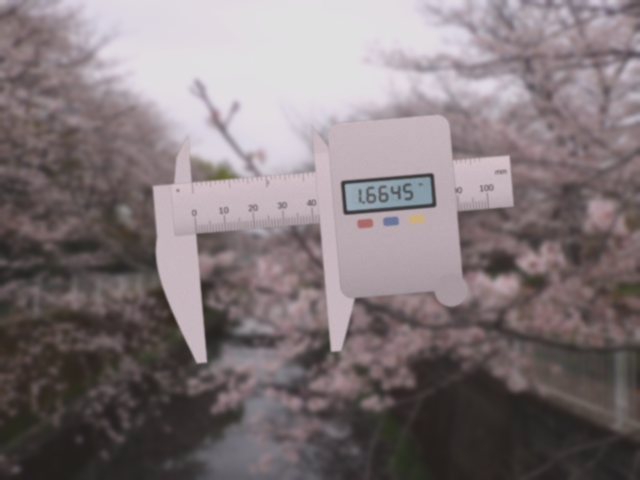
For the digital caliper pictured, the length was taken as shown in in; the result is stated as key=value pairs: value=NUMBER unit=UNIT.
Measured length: value=1.6645 unit=in
